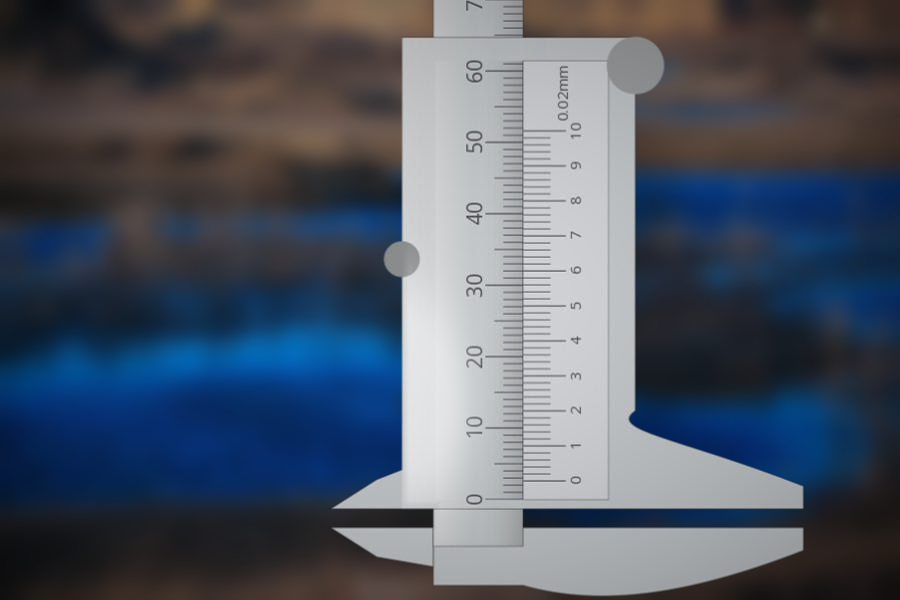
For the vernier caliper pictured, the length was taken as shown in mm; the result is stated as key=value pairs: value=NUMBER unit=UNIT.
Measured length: value=2.6 unit=mm
